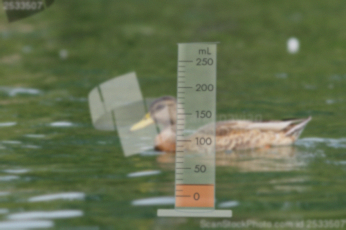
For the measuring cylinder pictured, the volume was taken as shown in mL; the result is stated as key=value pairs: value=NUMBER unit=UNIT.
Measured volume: value=20 unit=mL
